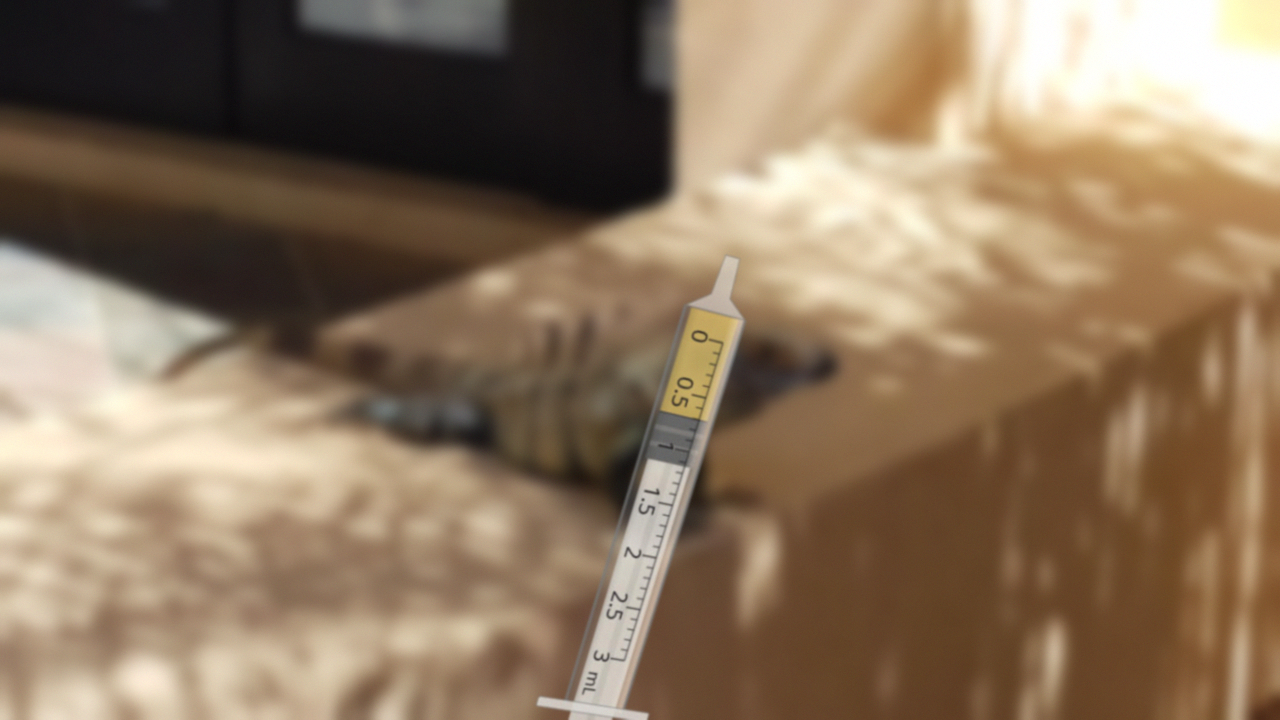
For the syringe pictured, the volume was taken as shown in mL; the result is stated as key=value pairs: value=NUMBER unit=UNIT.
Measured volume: value=0.7 unit=mL
